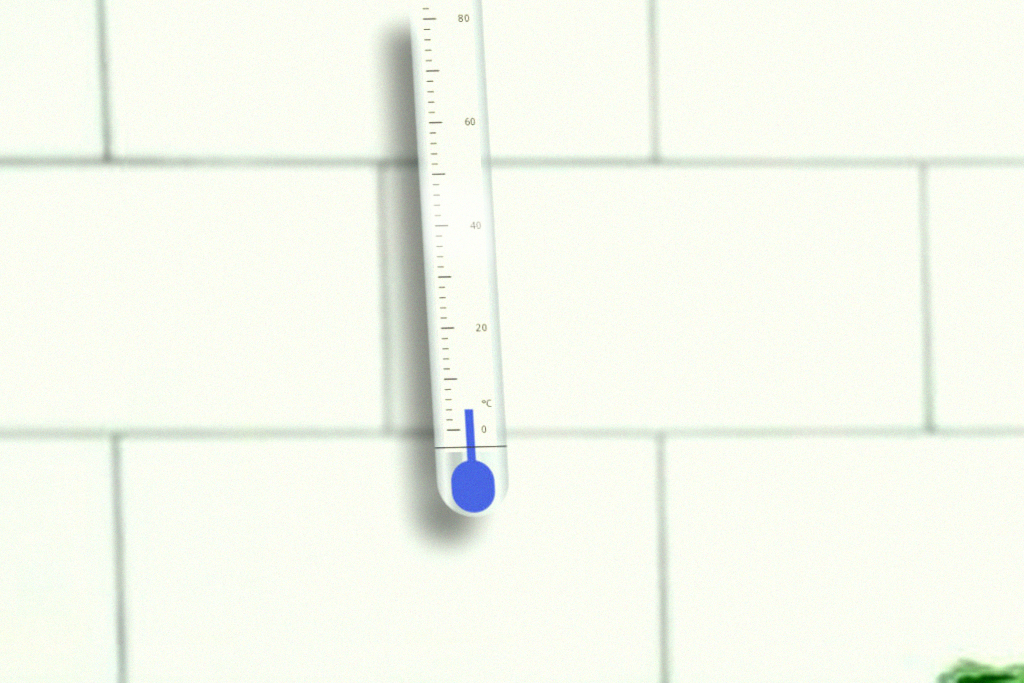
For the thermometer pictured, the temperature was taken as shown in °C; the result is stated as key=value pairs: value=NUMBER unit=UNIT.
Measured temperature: value=4 unit=°C
